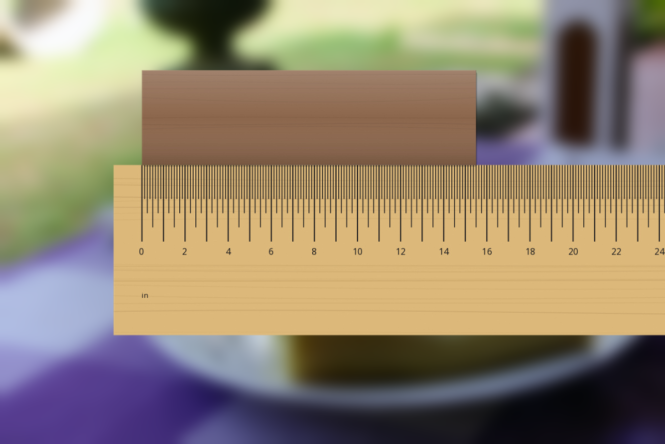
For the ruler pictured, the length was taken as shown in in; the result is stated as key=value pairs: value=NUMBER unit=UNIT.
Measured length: value=15.5 unit=in
